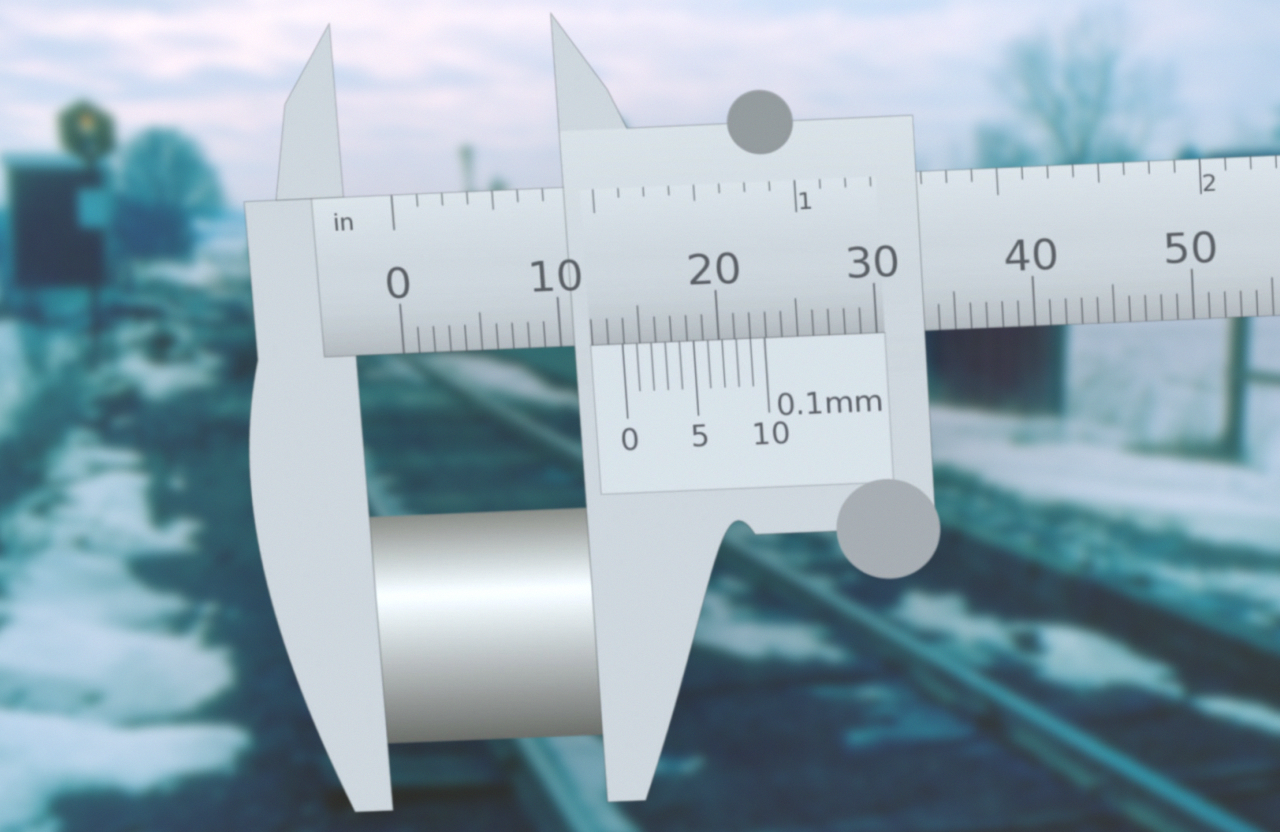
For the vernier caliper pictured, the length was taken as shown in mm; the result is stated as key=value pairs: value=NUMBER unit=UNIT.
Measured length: value=13.9 unit=mm
